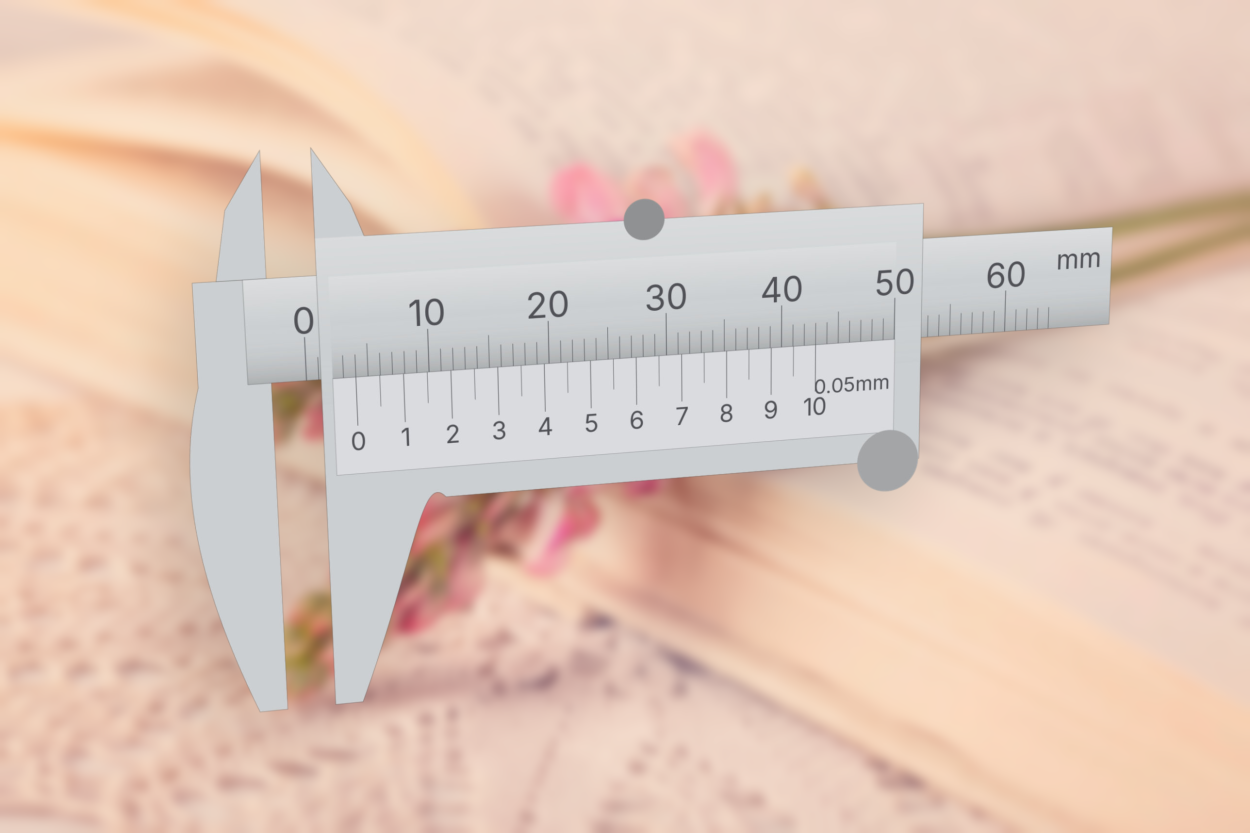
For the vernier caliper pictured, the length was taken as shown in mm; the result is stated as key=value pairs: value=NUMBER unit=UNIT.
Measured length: value=4.0 unit=mm
